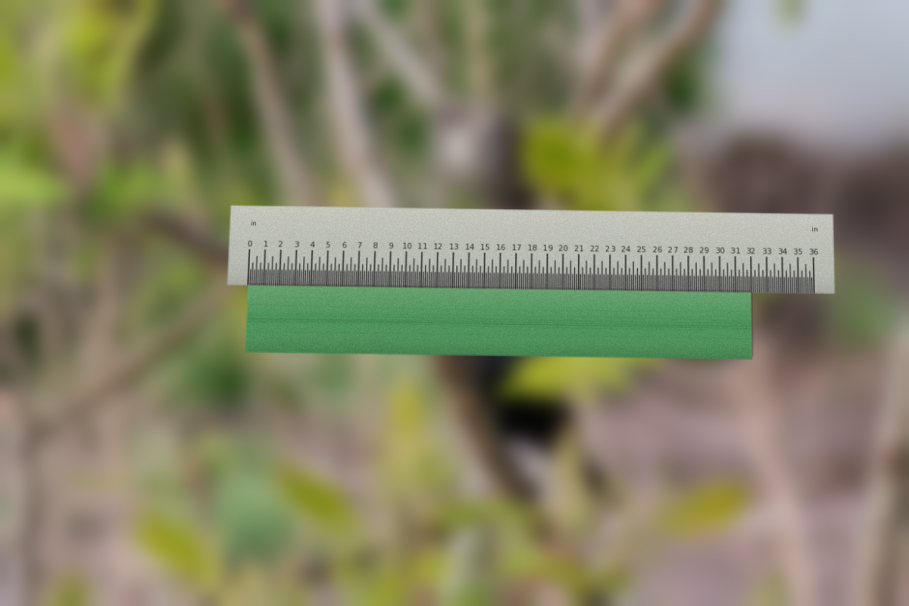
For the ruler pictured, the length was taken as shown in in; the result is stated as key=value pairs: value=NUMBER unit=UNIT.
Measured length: value=32 unit=in
